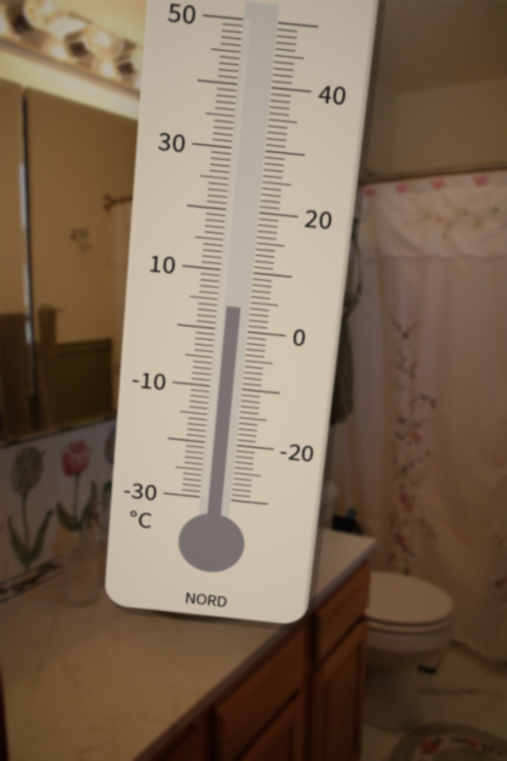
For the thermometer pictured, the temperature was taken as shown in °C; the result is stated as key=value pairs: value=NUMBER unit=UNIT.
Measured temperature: value=4 unit=°C
